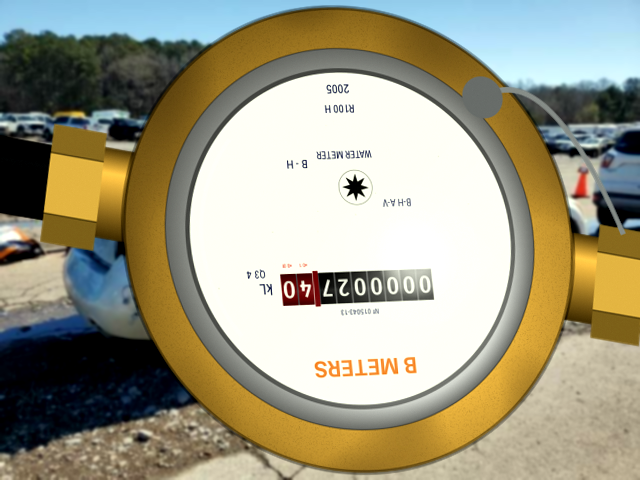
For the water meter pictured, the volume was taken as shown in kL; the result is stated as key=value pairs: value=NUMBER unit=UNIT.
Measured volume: value=27.40 unit=kL
